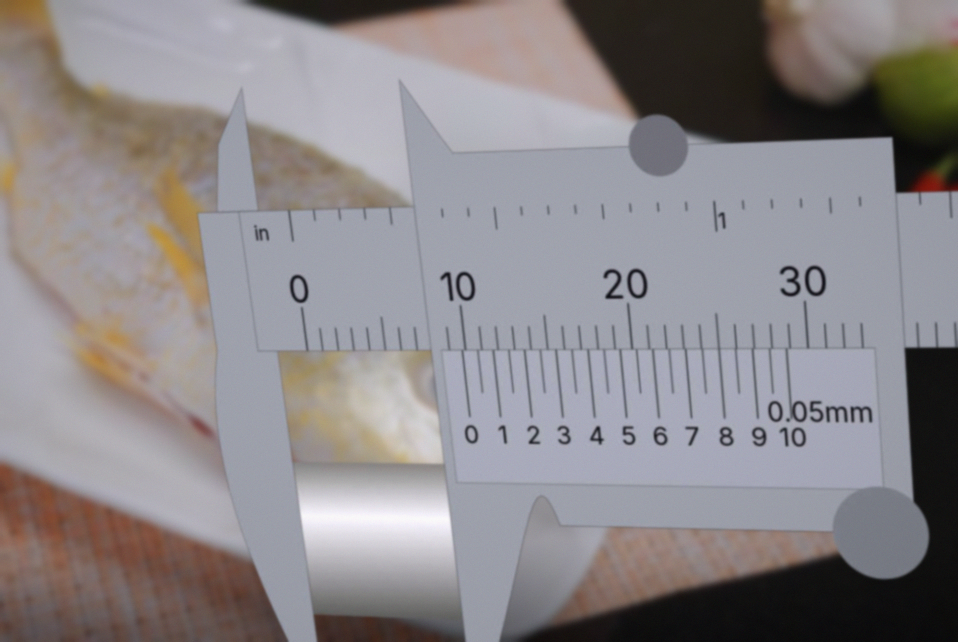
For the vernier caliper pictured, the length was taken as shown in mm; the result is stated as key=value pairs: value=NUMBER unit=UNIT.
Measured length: value=9.8 unit=mm
